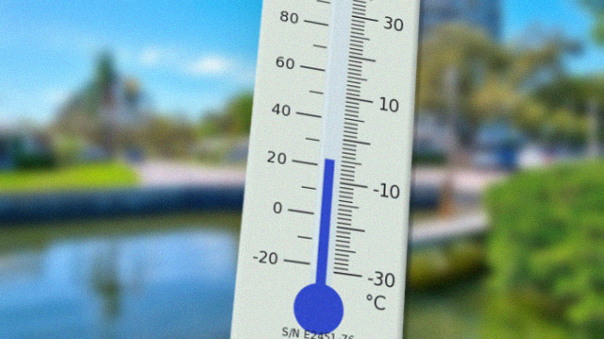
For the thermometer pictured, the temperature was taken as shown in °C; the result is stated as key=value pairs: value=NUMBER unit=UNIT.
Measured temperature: value=-5 unit=°C
